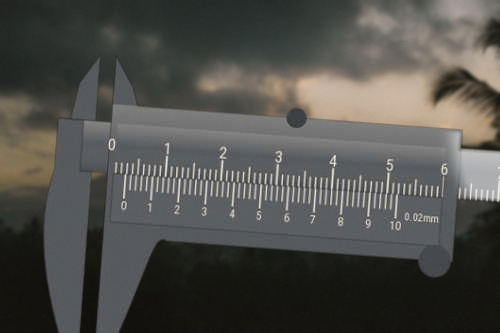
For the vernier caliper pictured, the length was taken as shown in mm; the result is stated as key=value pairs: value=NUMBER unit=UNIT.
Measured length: value=2.8 unit=mm
